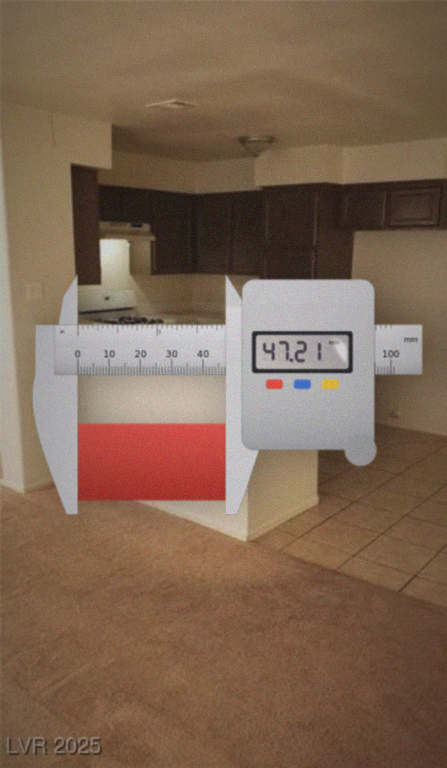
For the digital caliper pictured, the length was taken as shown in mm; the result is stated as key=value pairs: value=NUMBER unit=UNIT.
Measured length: value=47.21 unit=mm
